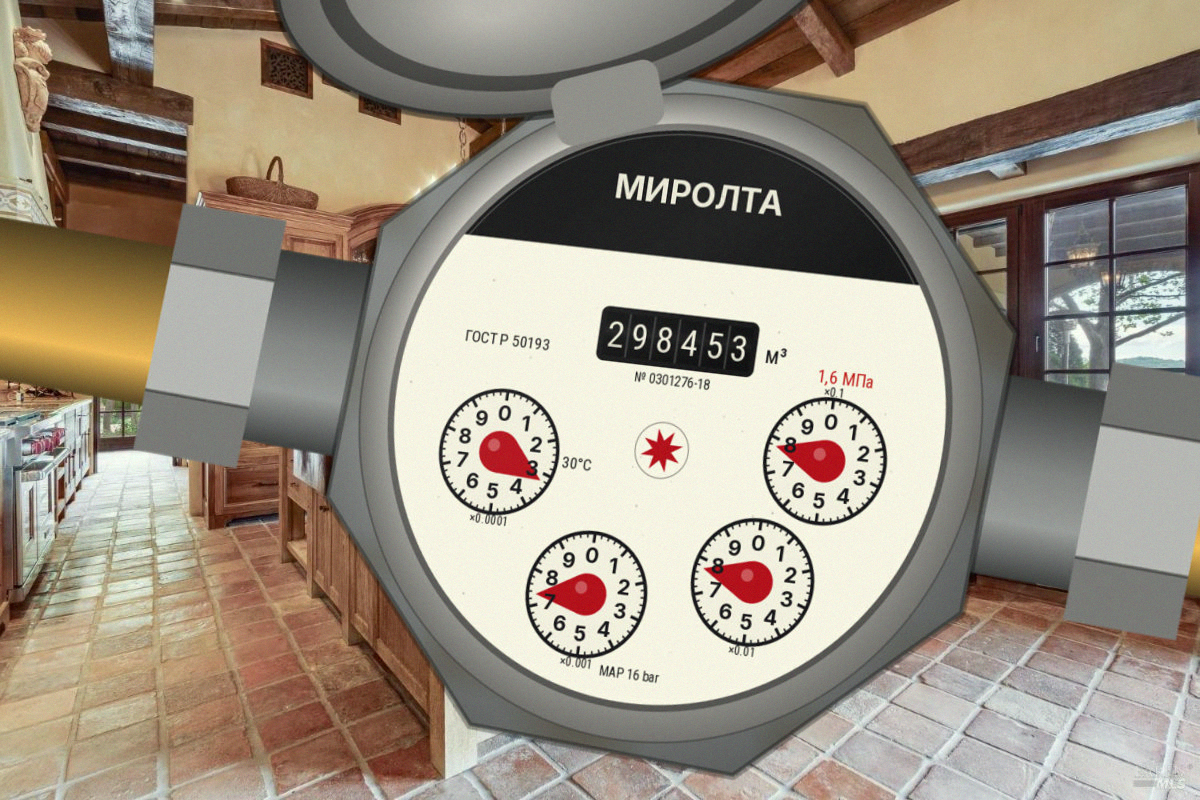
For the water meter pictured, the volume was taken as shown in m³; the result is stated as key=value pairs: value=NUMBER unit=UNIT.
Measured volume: value=298453.7773 unit=m³
